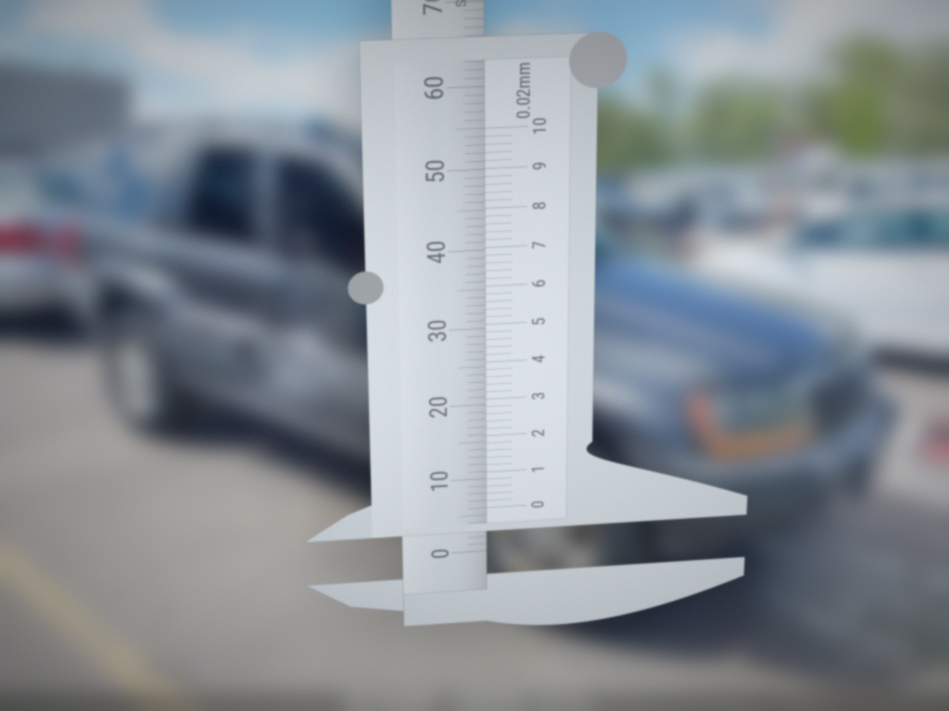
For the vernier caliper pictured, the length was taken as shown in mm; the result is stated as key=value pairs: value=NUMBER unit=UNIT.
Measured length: value=6.0 unit=mm
